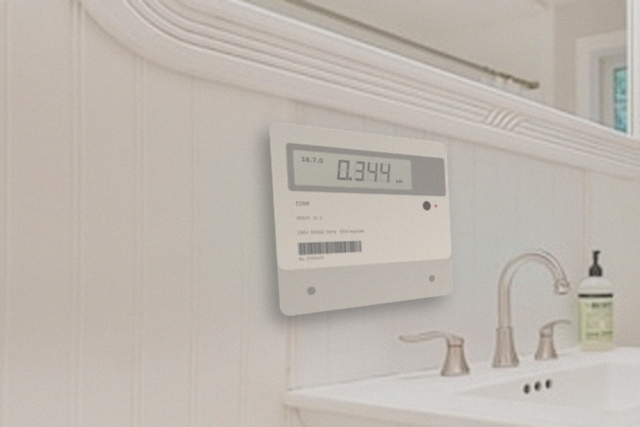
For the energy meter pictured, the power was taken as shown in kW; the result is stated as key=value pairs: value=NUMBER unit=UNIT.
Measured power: value=0.344 unit=kW
